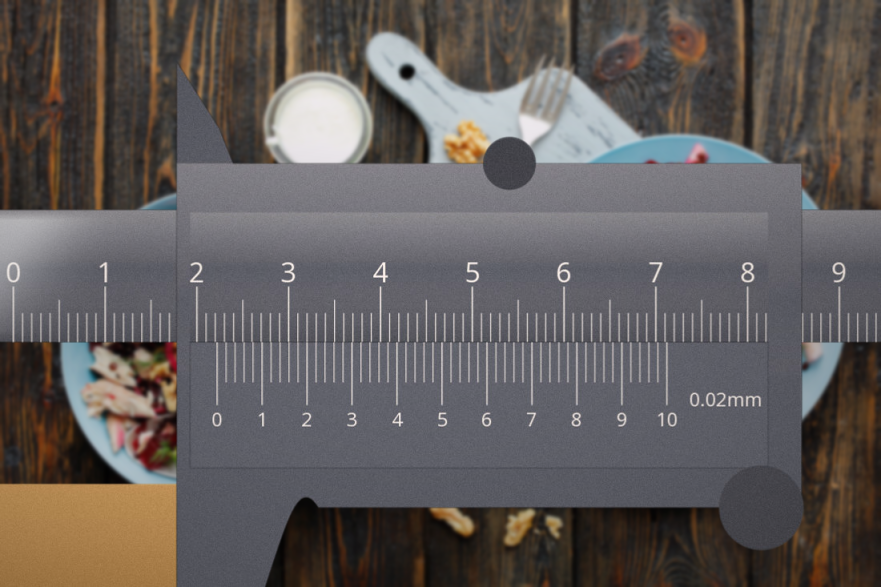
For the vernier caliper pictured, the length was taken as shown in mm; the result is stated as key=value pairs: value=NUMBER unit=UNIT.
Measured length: value=22.2 unit=mm
